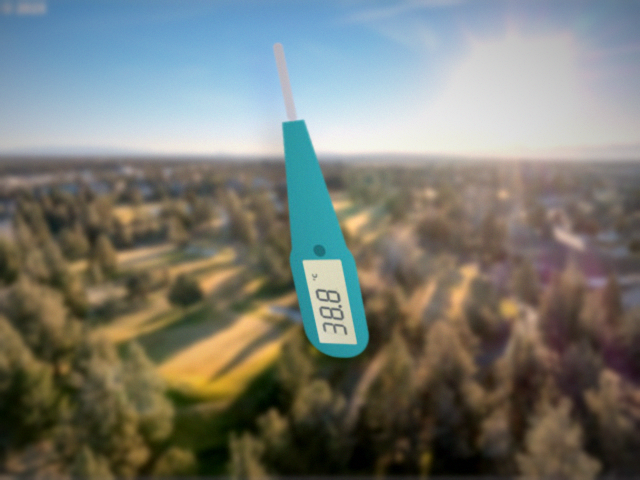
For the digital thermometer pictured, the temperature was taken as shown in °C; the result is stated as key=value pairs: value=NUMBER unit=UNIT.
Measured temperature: value=38.8 unit=°C
